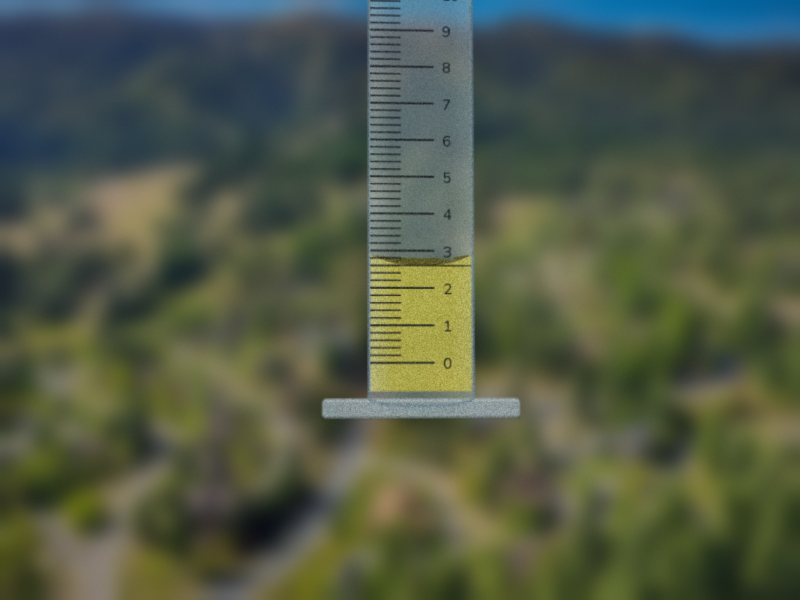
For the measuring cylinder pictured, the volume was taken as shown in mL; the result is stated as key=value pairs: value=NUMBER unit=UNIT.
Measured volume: value=2.6 unit=mL
